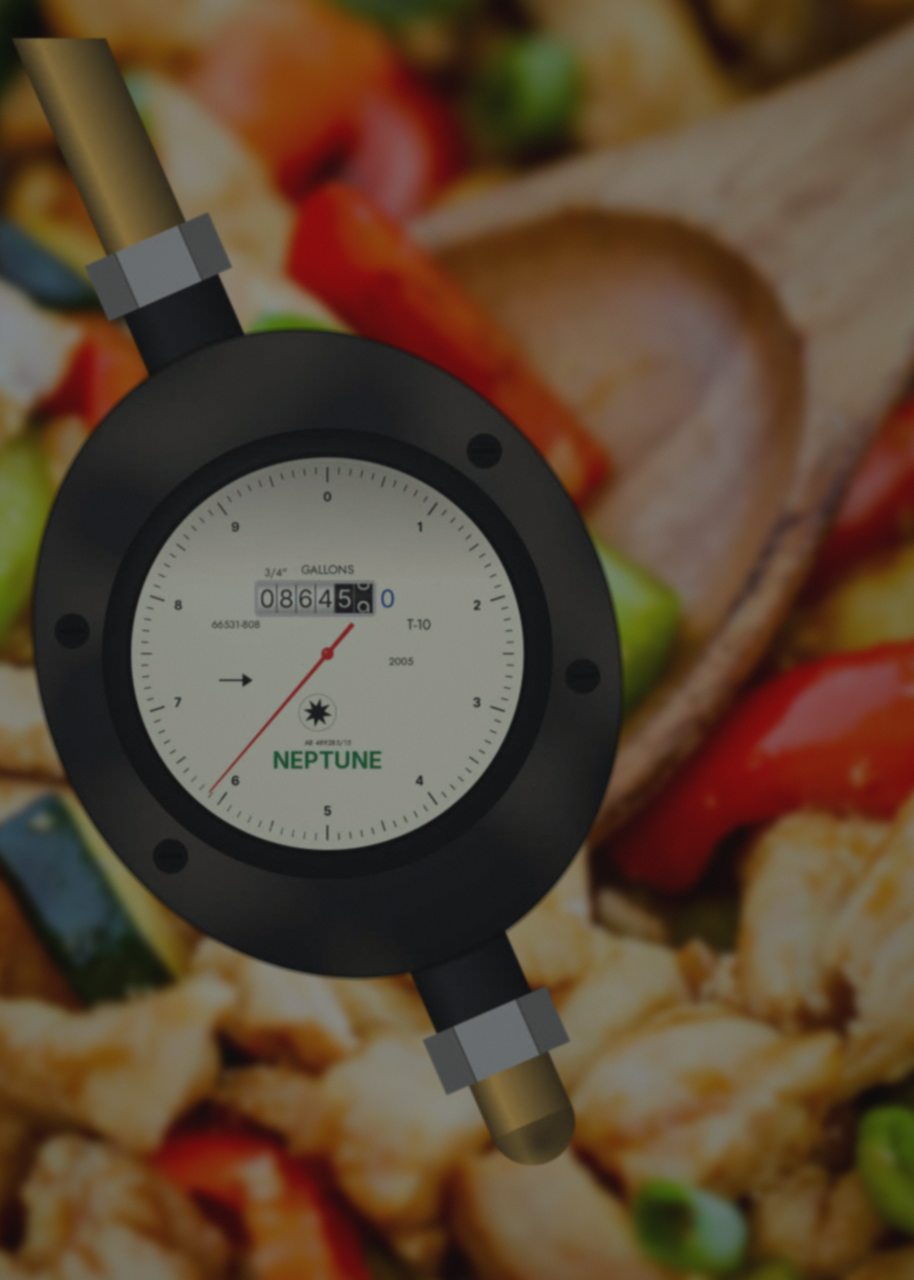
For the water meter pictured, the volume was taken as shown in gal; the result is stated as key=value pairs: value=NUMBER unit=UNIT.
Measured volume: value=864586.1 unit=gal
